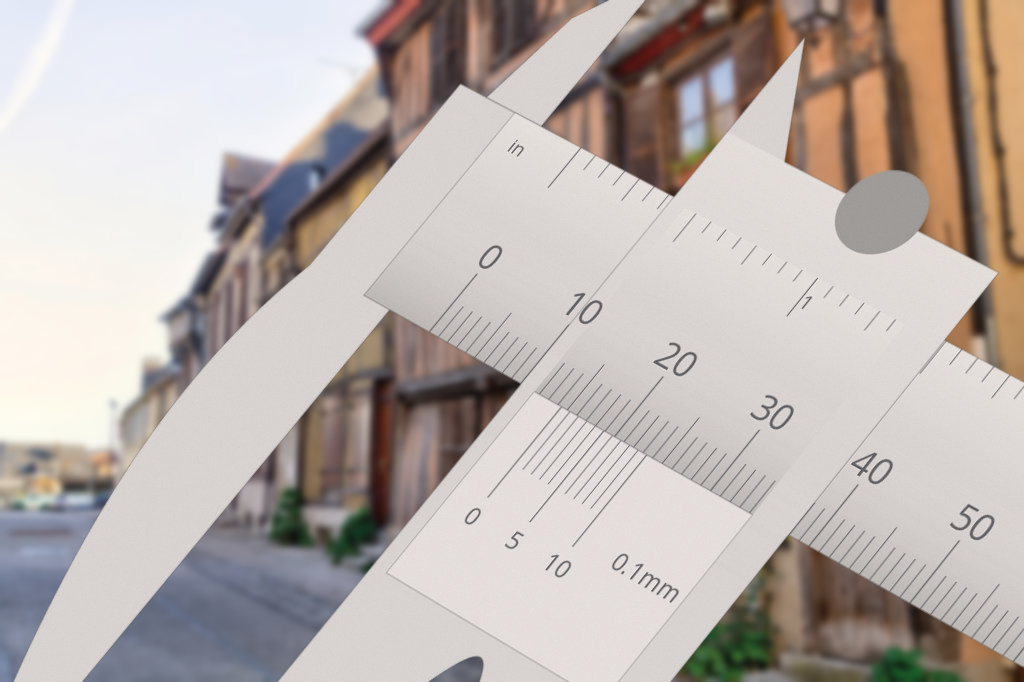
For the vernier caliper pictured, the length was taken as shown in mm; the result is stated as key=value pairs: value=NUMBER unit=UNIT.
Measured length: value=14.4 unit=mm
